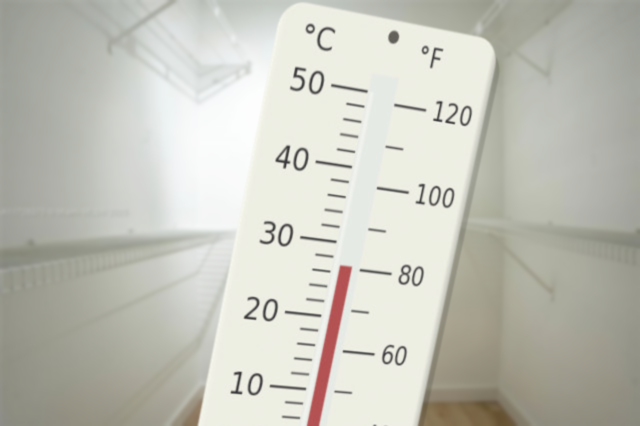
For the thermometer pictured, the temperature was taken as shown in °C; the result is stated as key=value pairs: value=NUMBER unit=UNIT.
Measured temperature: value=27 unit=°C
